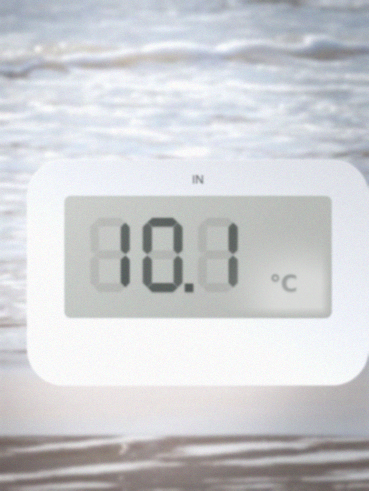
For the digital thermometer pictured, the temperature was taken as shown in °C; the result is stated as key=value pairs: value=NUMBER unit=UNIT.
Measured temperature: value=10.1 unit=°C
